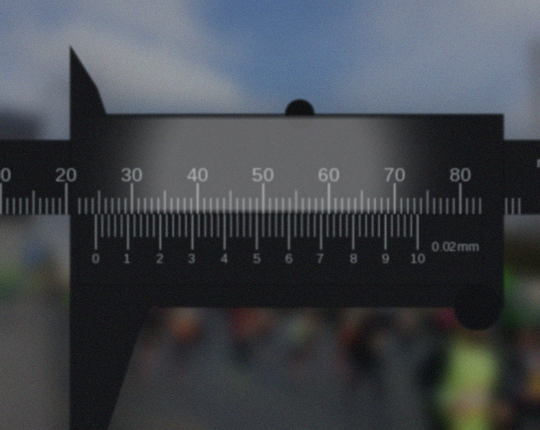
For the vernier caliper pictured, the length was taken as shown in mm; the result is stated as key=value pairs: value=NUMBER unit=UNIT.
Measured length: value=24.5 unit=mm
